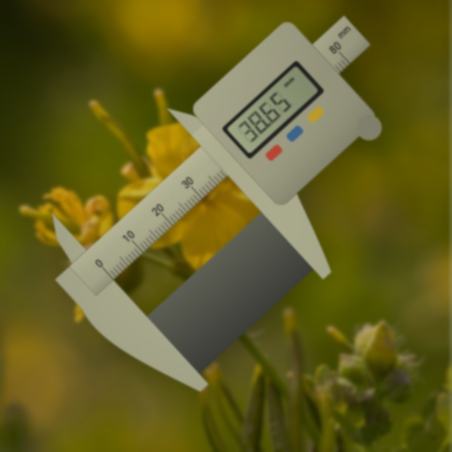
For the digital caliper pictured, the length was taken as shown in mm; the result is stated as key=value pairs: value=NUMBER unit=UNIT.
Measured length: value=38.65 unit=mm
